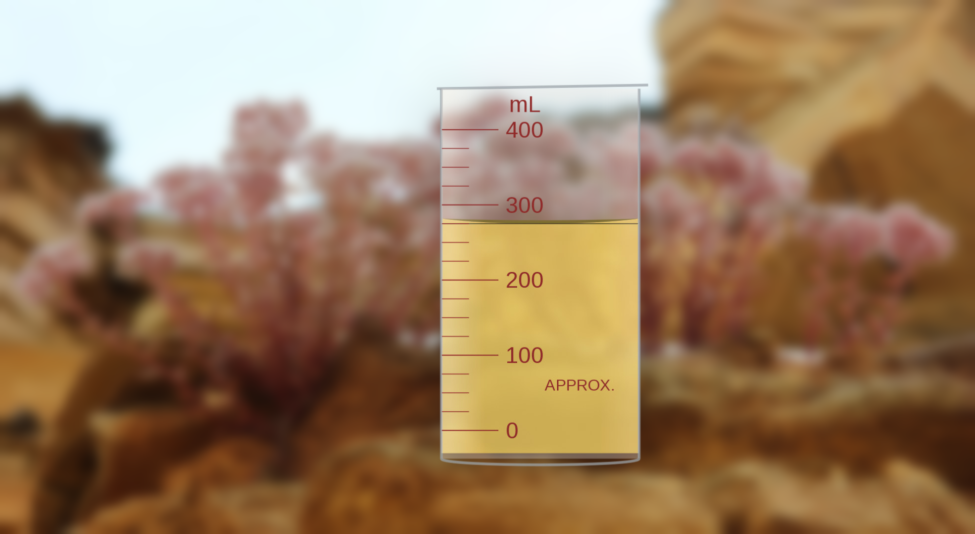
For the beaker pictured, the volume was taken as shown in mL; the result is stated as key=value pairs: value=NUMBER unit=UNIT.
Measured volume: value=275 unit=mL
